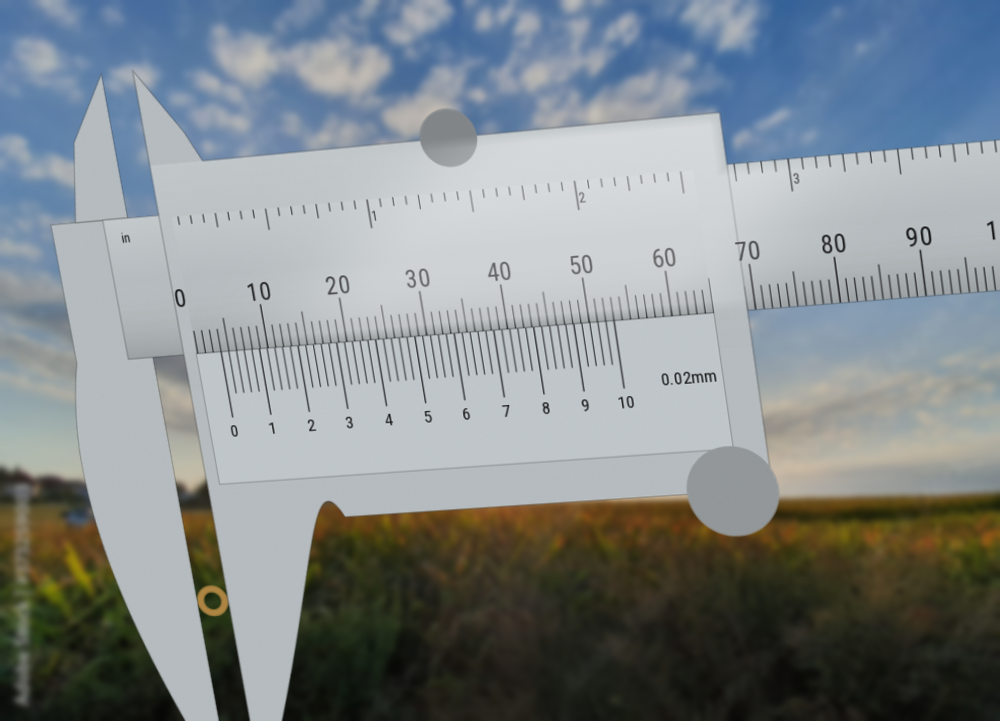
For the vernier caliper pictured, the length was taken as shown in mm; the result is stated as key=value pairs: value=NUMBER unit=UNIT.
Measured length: value=4.0 unit=mm
